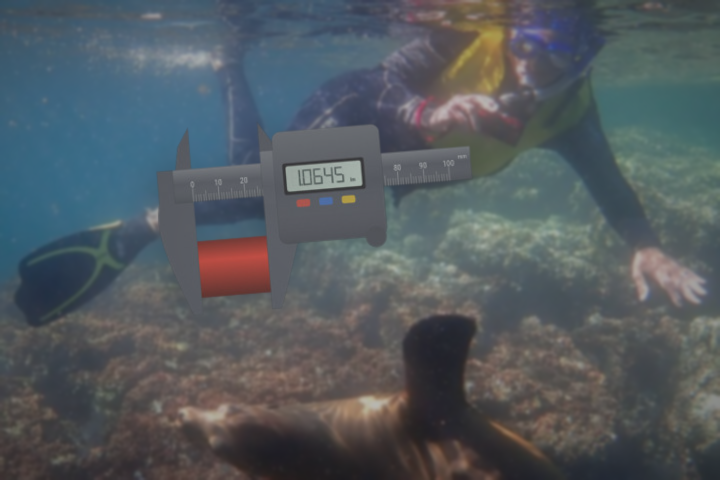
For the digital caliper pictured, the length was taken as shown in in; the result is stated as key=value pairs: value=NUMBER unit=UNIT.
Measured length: value=1.0645 unit=in
